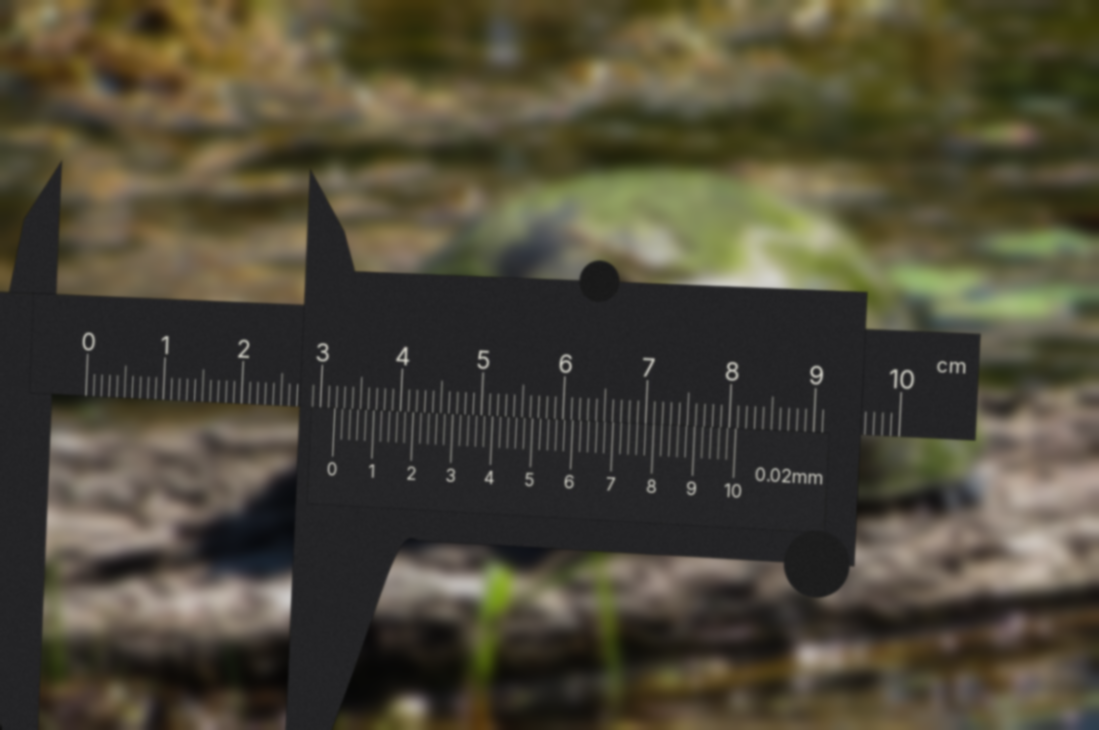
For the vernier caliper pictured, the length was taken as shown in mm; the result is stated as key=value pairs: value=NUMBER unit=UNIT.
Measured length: value=31.8 unit=mm
